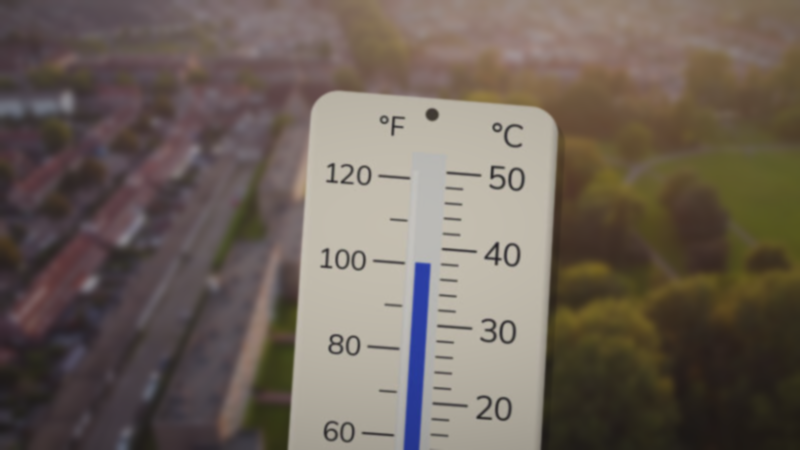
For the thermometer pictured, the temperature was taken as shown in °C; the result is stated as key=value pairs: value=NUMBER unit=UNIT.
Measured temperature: value=38 unit=°C
